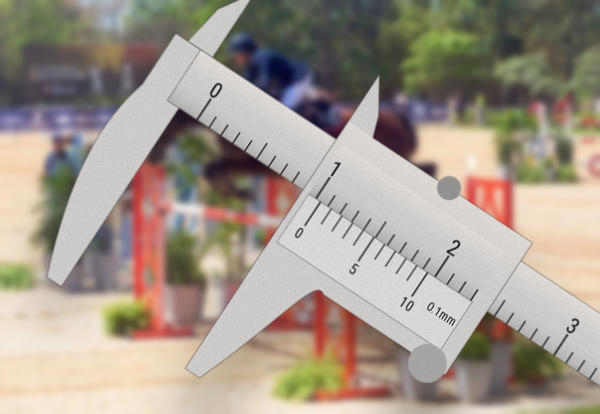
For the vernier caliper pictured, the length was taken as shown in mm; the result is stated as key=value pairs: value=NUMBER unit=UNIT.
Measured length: value=10.4 unit=mm
